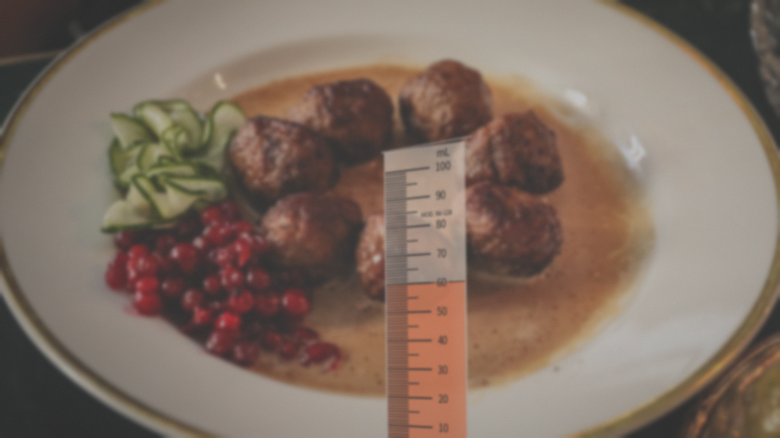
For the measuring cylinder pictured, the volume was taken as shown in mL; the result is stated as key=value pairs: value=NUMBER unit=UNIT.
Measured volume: value=60 unit=mL
